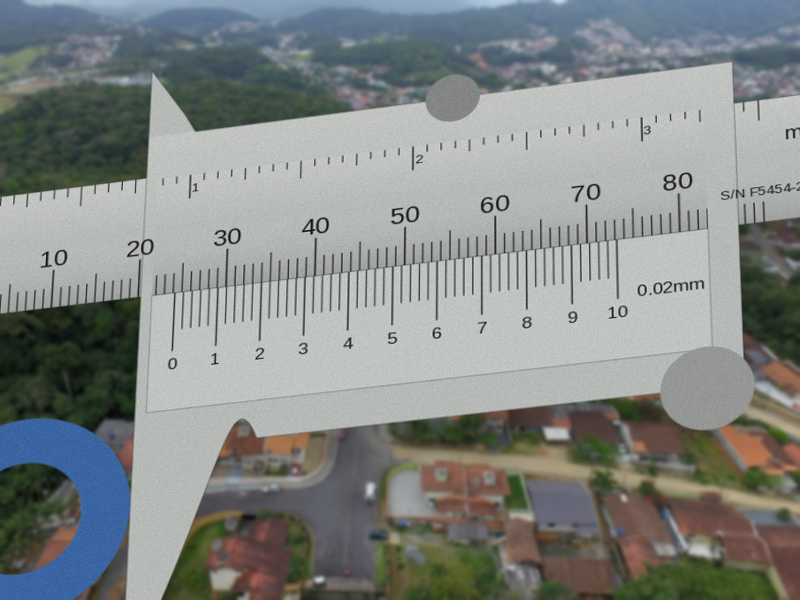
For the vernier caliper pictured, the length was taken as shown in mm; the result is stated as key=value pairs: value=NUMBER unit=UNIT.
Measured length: value=24.2 unit=mm
